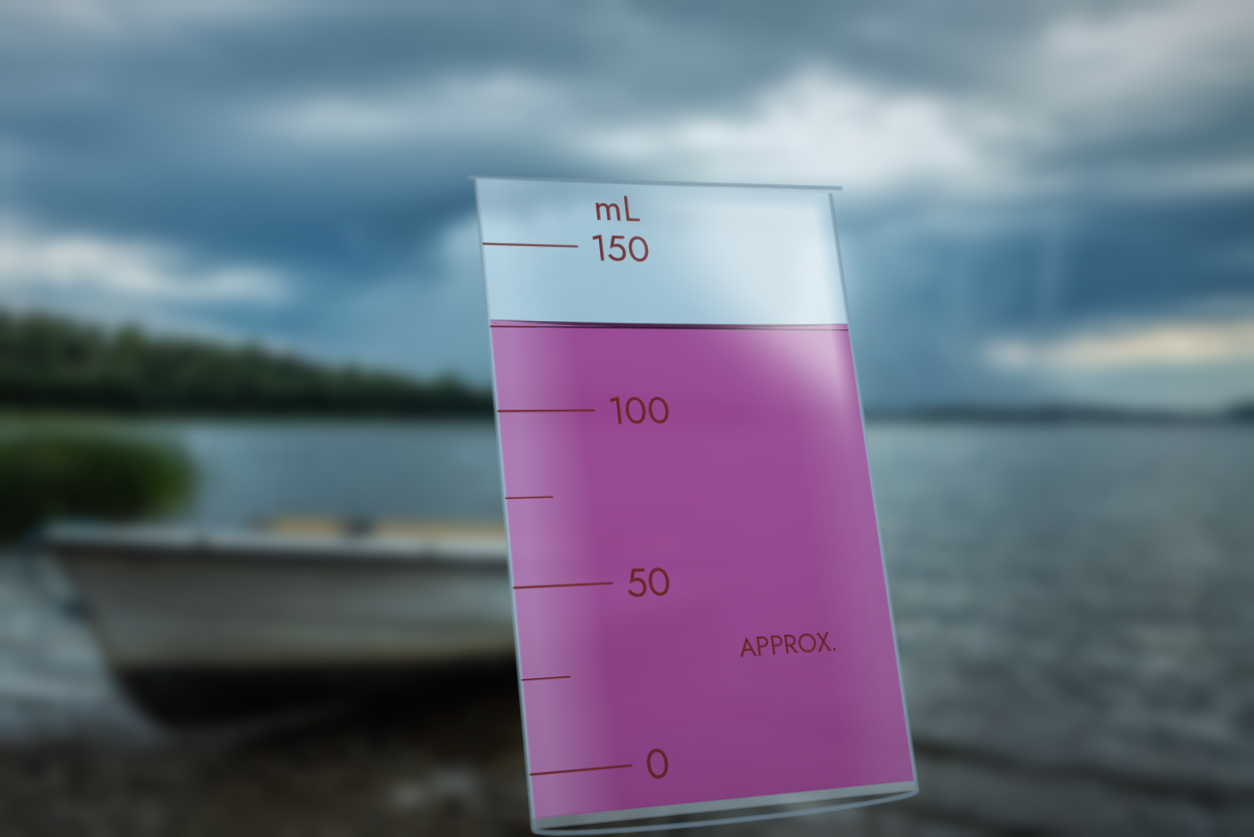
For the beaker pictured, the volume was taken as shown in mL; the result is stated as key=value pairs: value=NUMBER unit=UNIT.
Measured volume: value=125 unit=mL
